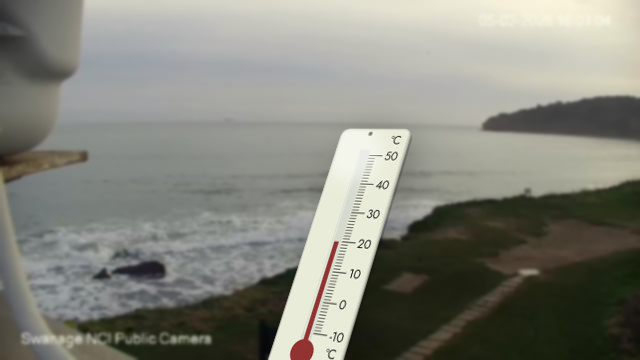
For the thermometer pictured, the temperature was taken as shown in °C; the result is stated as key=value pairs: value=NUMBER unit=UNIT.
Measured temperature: value=20 unit=°C
